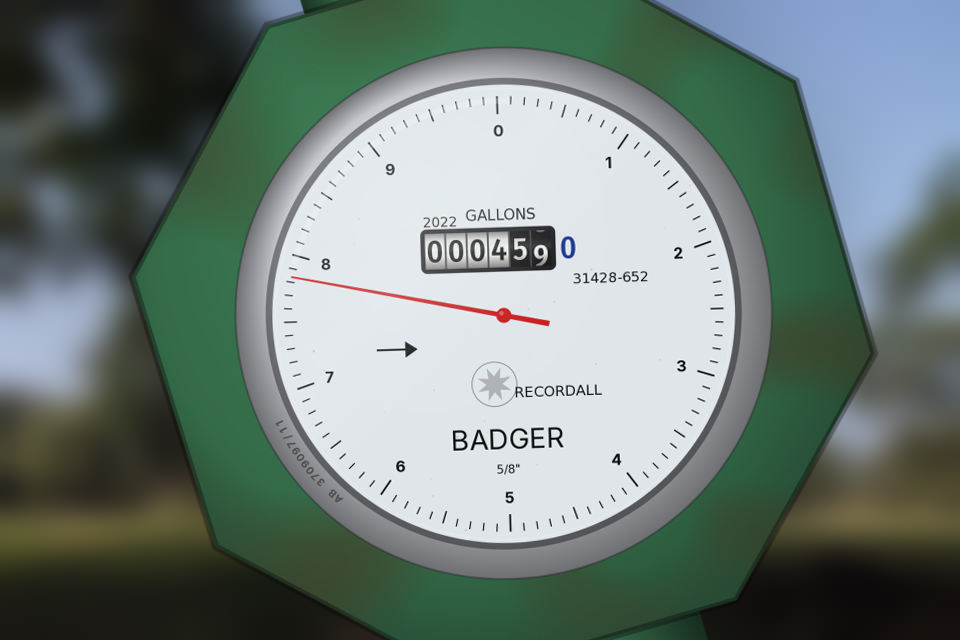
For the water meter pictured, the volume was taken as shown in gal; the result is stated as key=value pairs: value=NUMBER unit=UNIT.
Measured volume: value=4587.8 unit=gal
